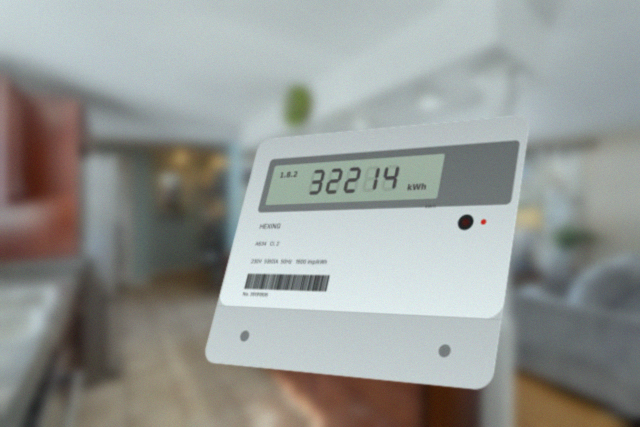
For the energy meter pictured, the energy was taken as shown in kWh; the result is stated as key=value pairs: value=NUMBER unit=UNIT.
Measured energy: value=32214 unit=kWh
